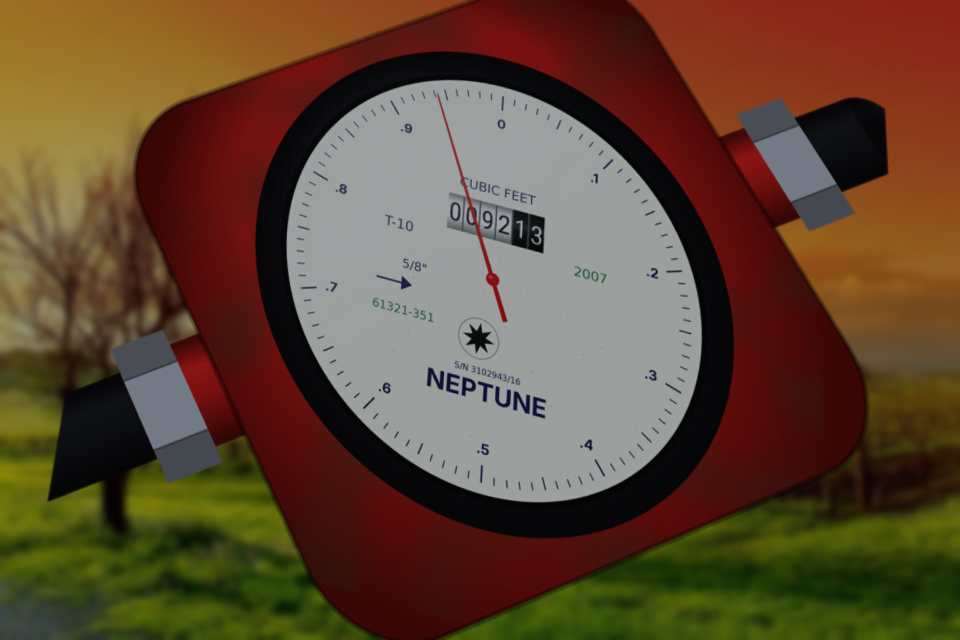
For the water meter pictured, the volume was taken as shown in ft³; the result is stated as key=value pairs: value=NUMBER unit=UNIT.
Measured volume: value=9212.94 unit=ft³
